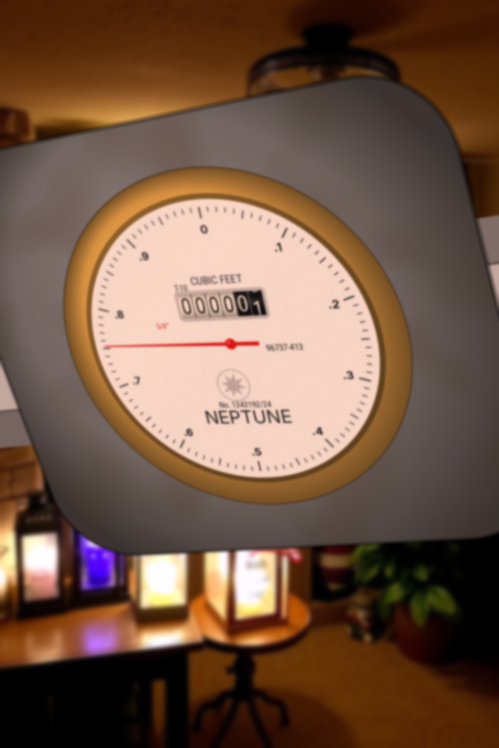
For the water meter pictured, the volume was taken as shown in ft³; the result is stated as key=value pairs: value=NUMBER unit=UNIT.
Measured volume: value=0.75 unit=ft³
